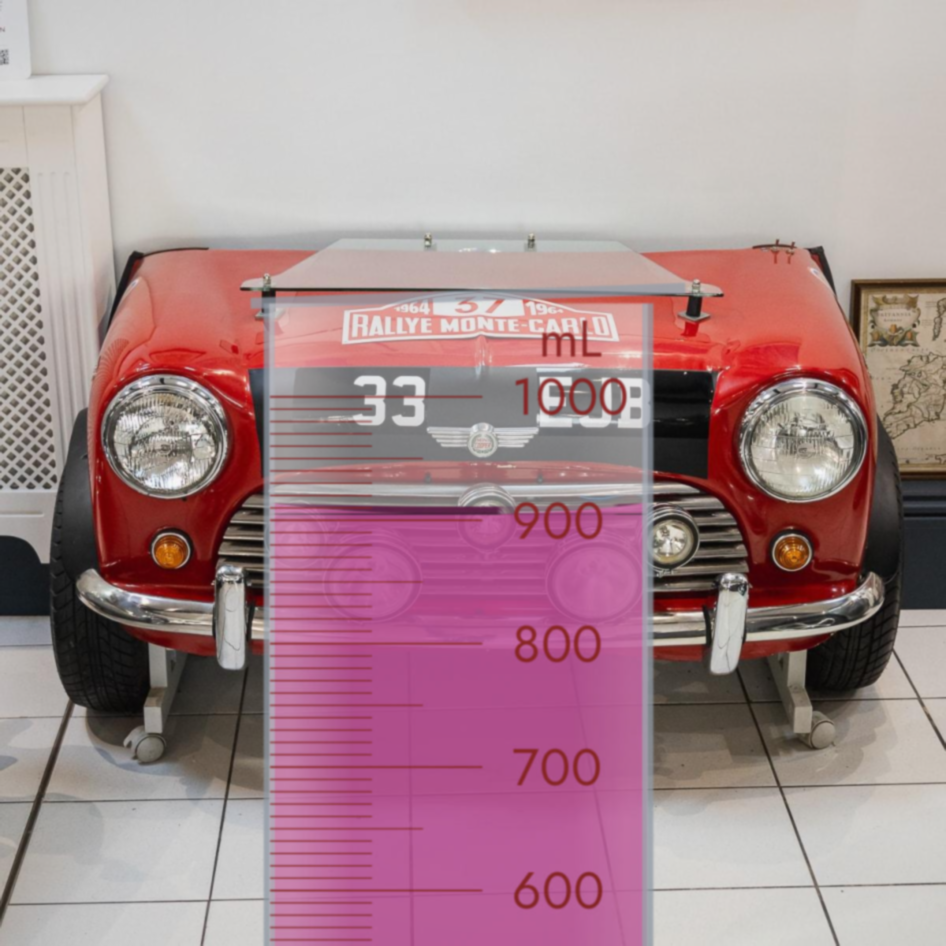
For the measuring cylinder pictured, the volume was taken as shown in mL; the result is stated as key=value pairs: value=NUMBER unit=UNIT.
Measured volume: value=905 unit=mL
